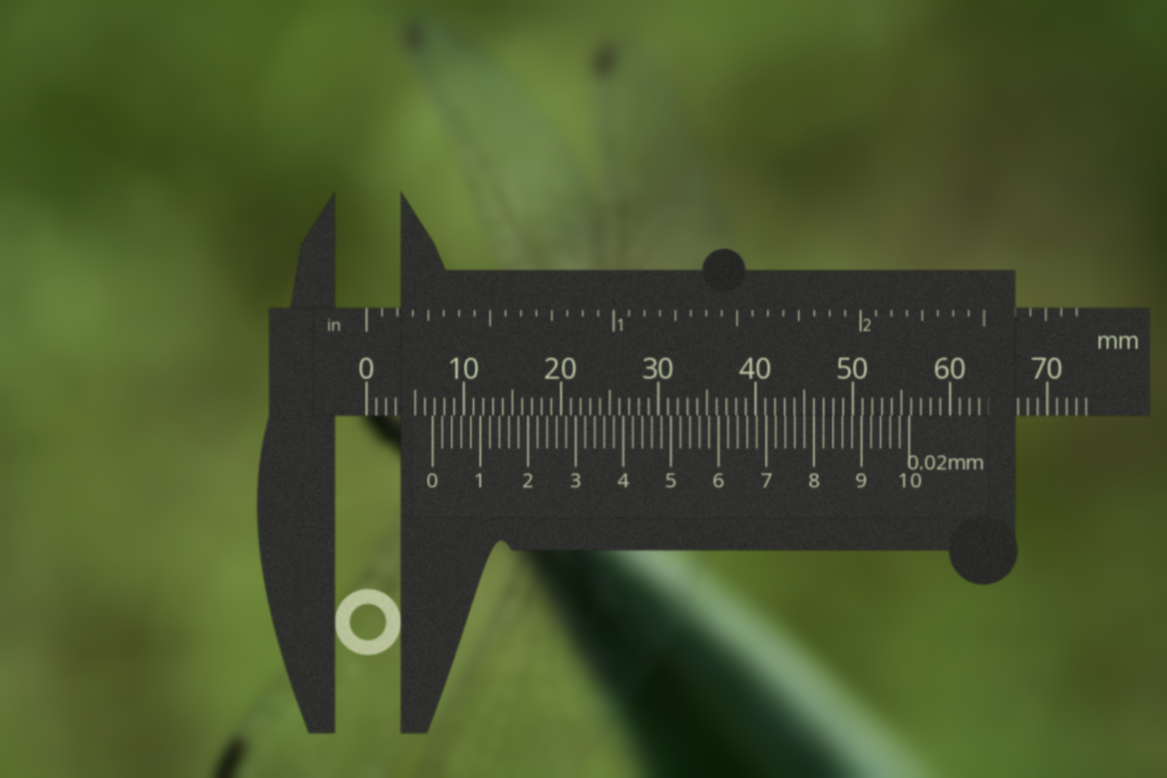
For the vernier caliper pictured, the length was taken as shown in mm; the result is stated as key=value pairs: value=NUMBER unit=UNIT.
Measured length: value=6.8 unit=mm
